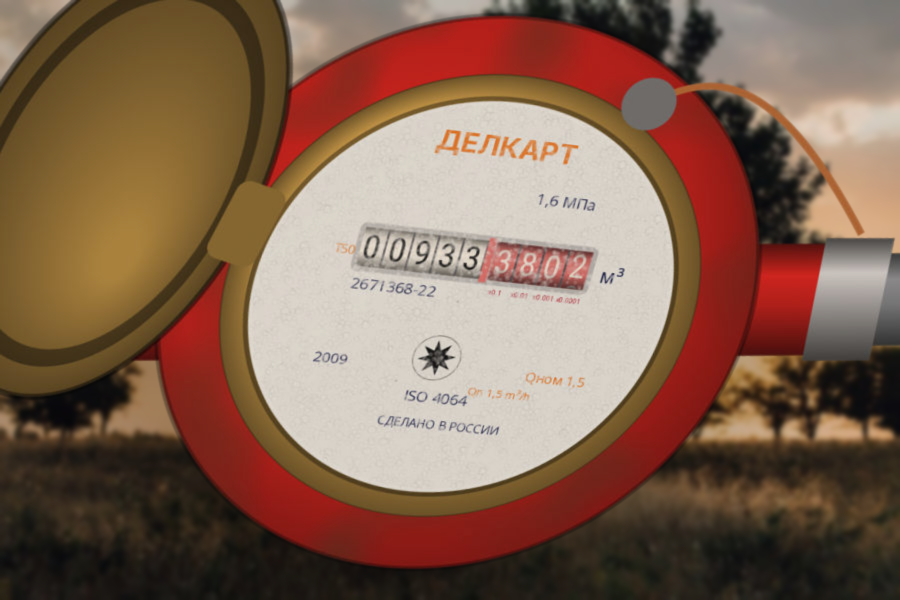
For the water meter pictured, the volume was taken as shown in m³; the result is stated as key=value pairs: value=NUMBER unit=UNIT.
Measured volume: value=933.3802 unit=m³
